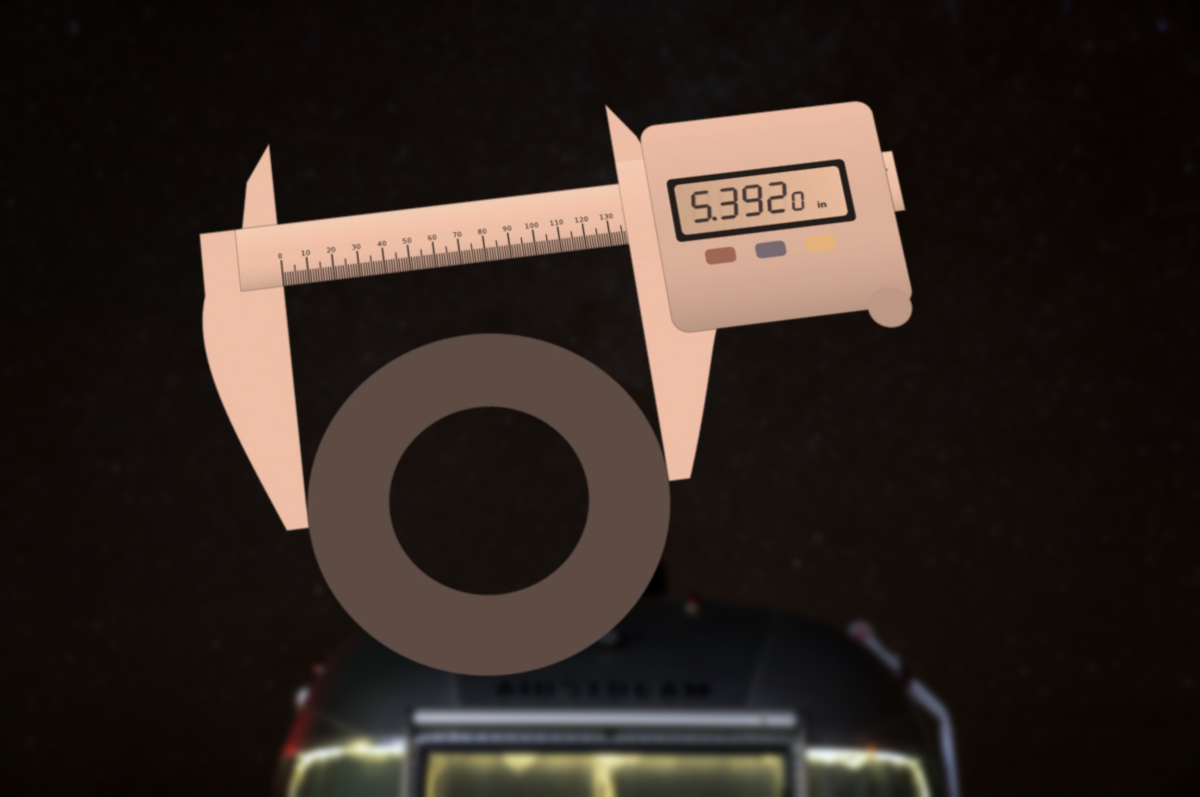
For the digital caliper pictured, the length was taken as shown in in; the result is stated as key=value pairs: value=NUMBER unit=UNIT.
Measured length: value=5.3920 unit=in
